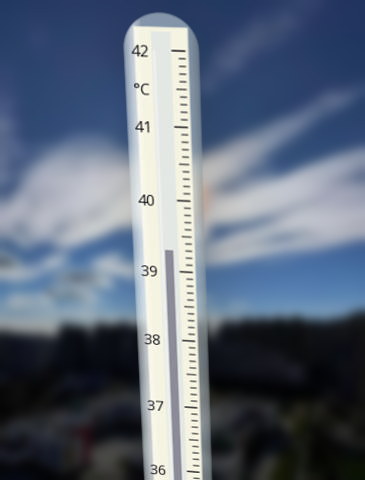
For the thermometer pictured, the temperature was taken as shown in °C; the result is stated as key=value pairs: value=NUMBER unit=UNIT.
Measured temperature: value=39.3 unit=°C
